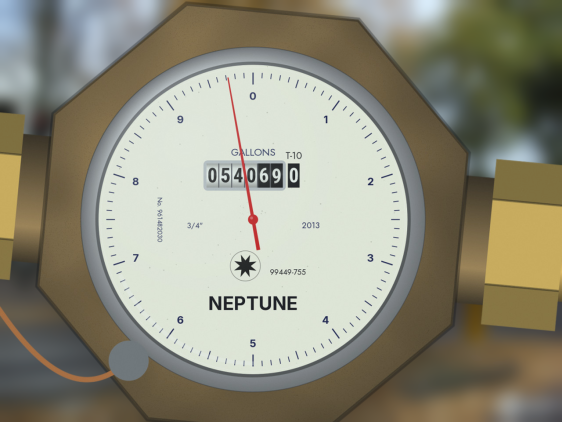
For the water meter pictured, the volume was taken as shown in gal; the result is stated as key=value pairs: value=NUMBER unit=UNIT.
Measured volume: value=540689.7 unit=gal
